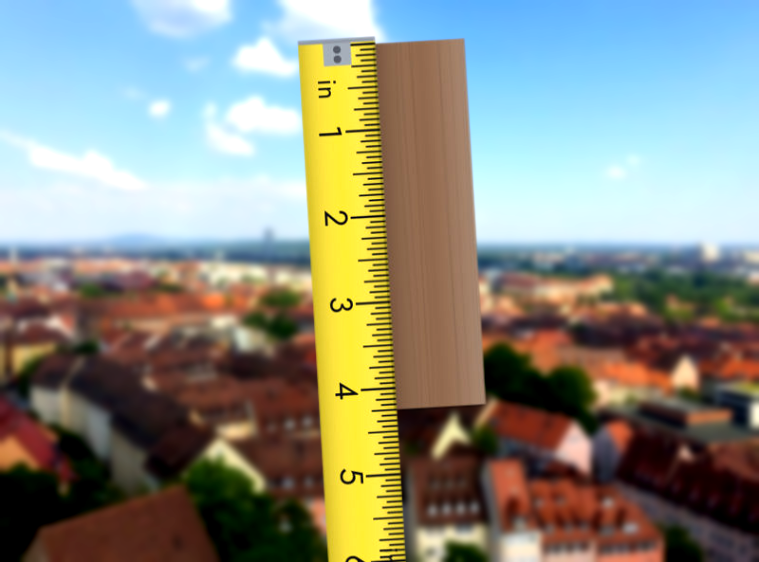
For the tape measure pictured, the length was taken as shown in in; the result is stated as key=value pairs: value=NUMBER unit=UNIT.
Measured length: value=4.25 unit=in
